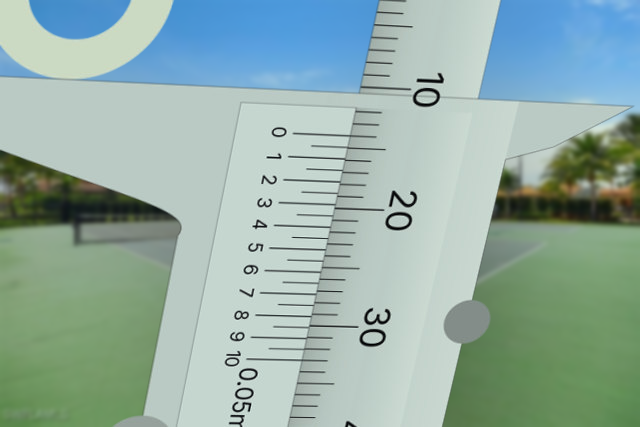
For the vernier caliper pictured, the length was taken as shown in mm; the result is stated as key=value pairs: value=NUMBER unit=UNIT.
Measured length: value=14.0 unit=mm
